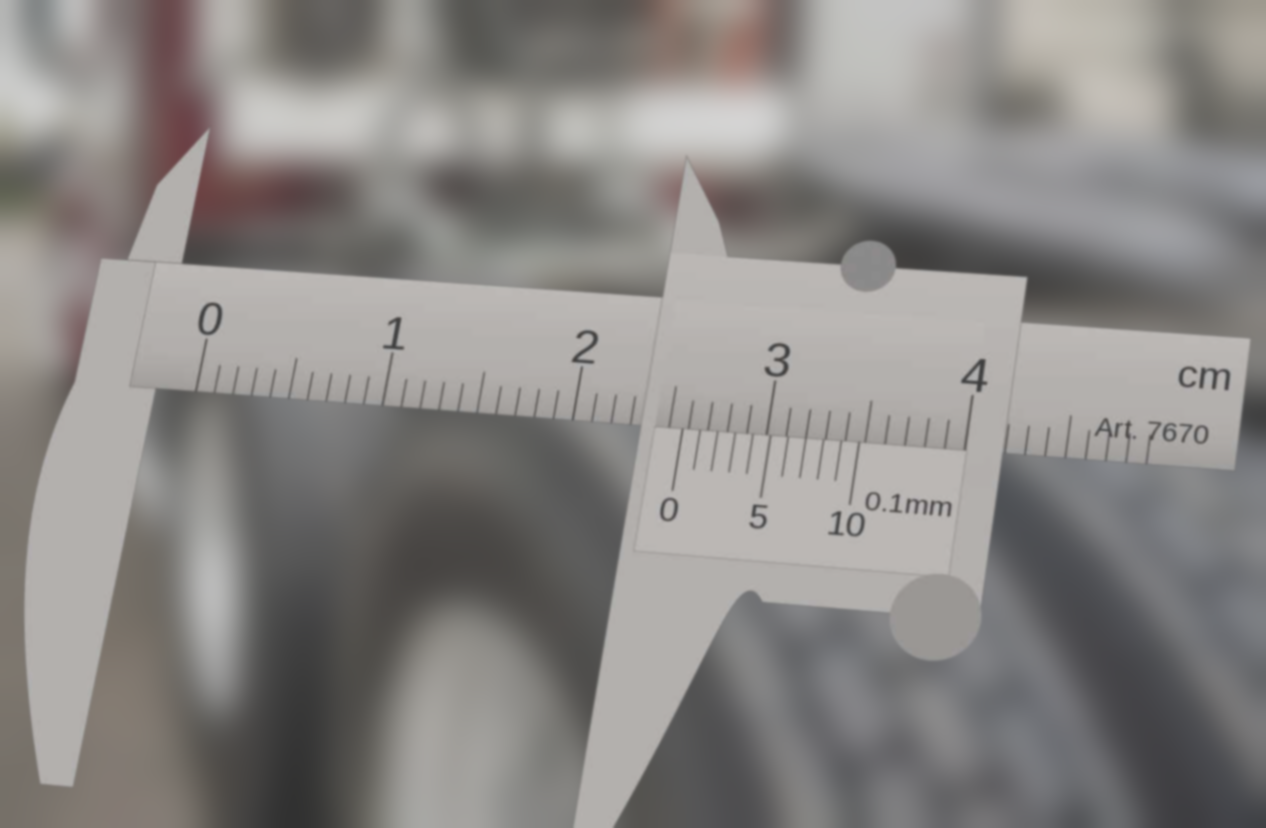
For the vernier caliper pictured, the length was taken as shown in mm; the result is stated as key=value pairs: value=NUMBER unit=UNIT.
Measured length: value=25.7 unit=mm
